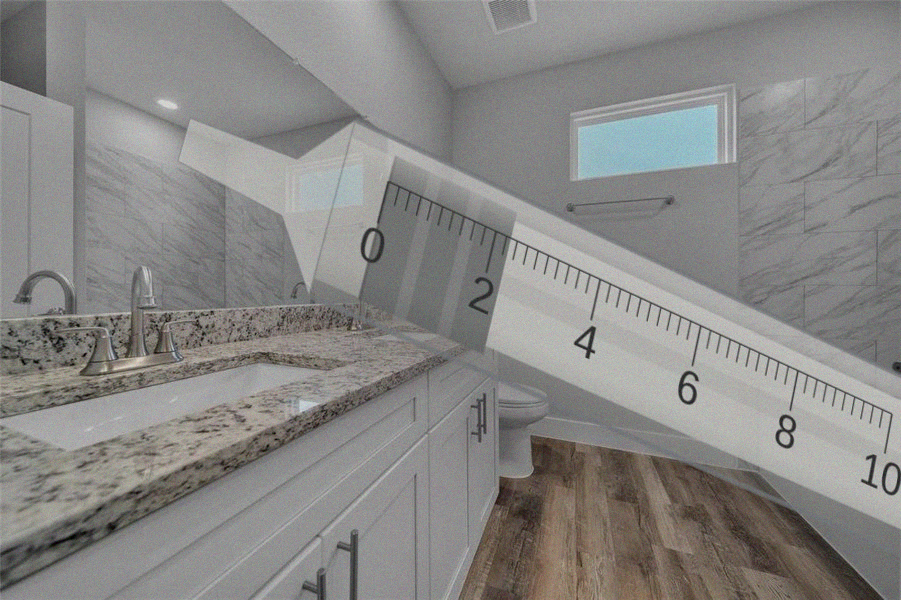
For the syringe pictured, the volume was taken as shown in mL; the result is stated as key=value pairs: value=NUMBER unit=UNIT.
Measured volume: value=0 unit=mL
